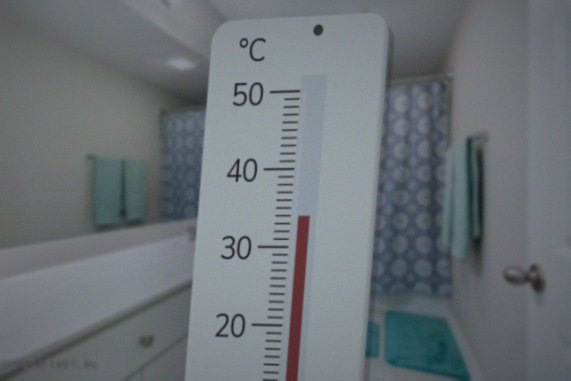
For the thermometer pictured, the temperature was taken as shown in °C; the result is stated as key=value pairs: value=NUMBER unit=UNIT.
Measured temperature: value=34 unit=°C
